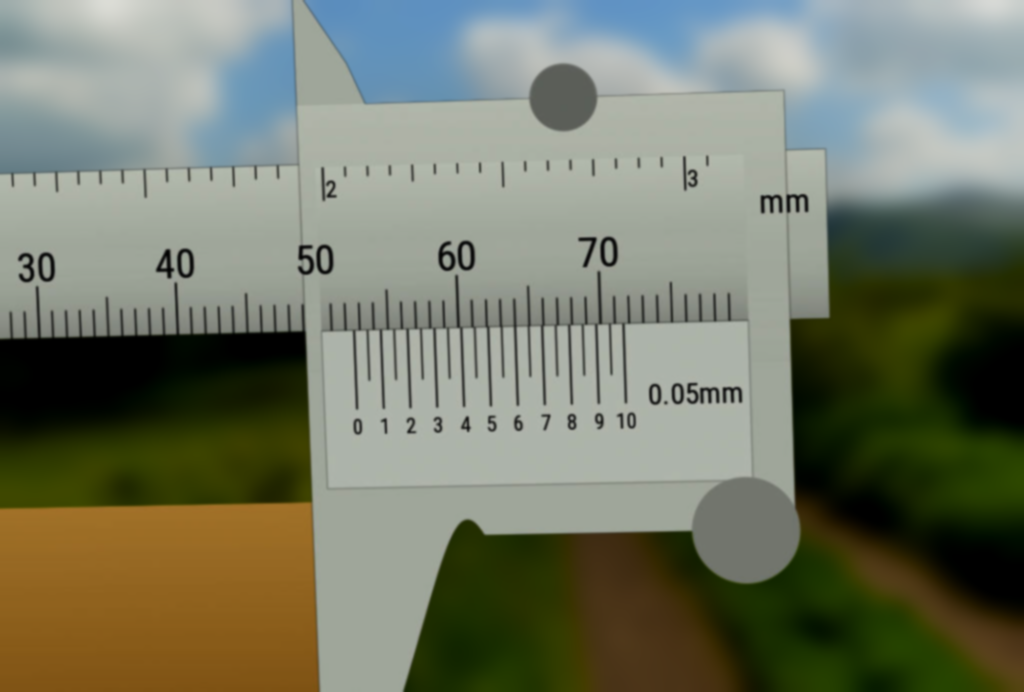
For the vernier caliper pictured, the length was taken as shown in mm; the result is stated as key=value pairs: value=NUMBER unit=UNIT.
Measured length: value=52.6 unit=mm
